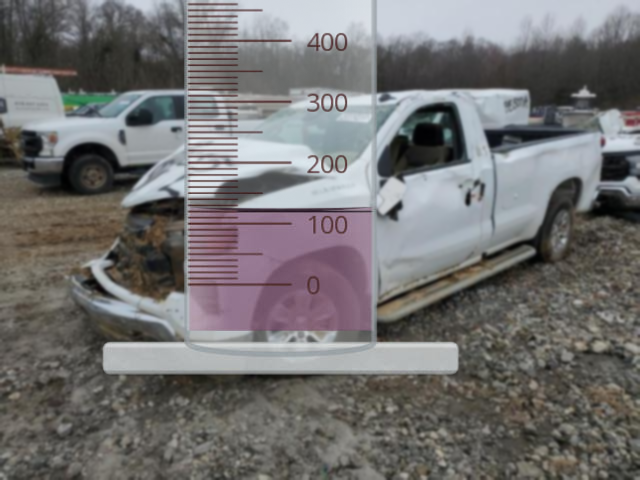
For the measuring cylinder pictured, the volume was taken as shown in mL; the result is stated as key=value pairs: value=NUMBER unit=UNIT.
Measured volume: value=120 unit=mL
